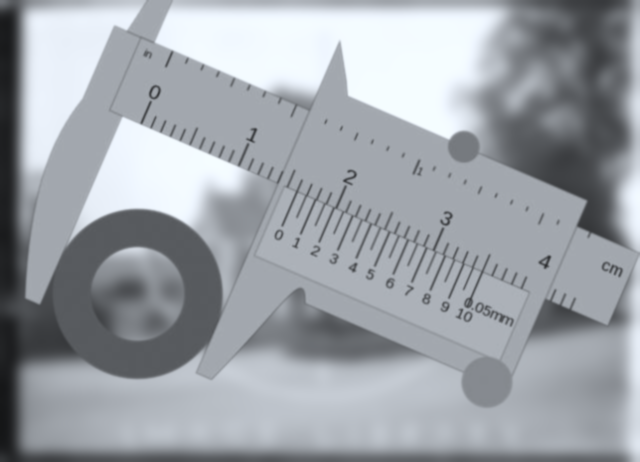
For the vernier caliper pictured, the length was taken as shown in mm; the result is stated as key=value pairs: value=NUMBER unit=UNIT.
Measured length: value=16.0 unit=mm
